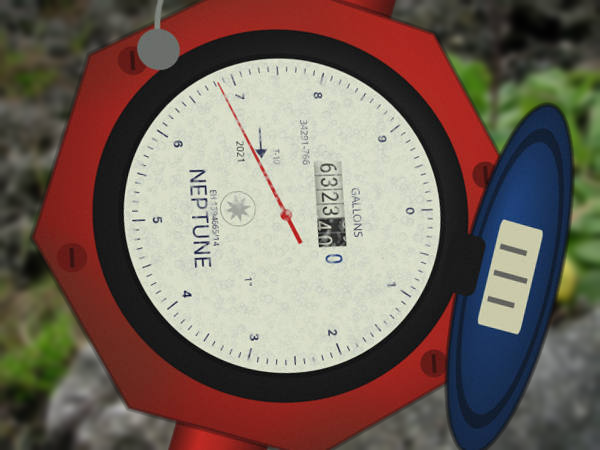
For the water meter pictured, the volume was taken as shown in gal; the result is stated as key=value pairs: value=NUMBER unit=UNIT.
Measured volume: value=6323396.8 unit=gal
